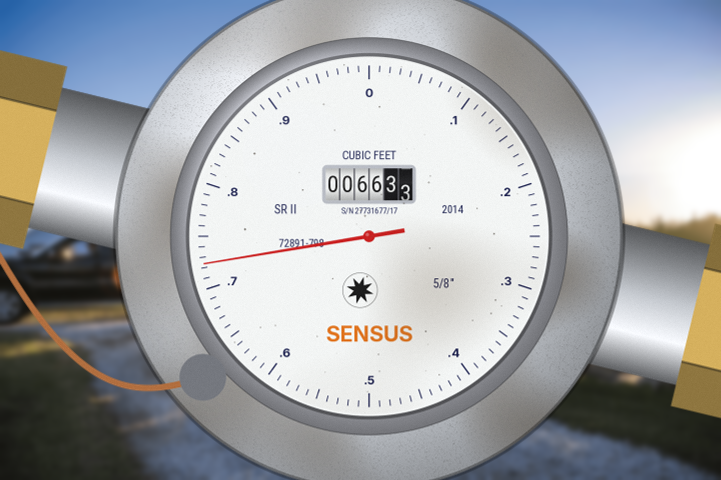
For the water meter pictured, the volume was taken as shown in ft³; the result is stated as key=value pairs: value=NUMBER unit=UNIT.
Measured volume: value=6632.72 unit=ft³
